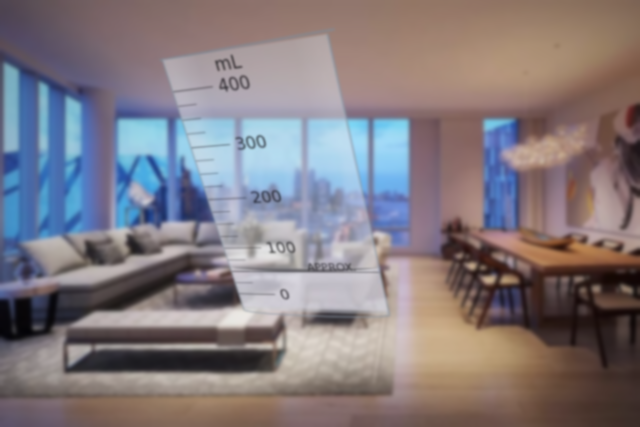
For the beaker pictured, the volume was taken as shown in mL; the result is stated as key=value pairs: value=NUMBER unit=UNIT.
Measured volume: value=50 unit=mL
